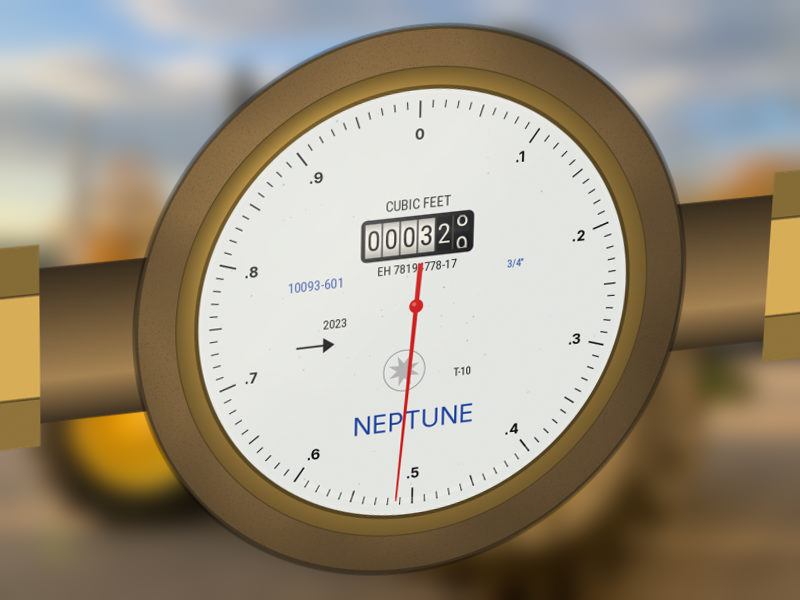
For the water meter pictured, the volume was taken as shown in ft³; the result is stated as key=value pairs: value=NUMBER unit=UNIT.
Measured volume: value=328.51 unit=ft³
